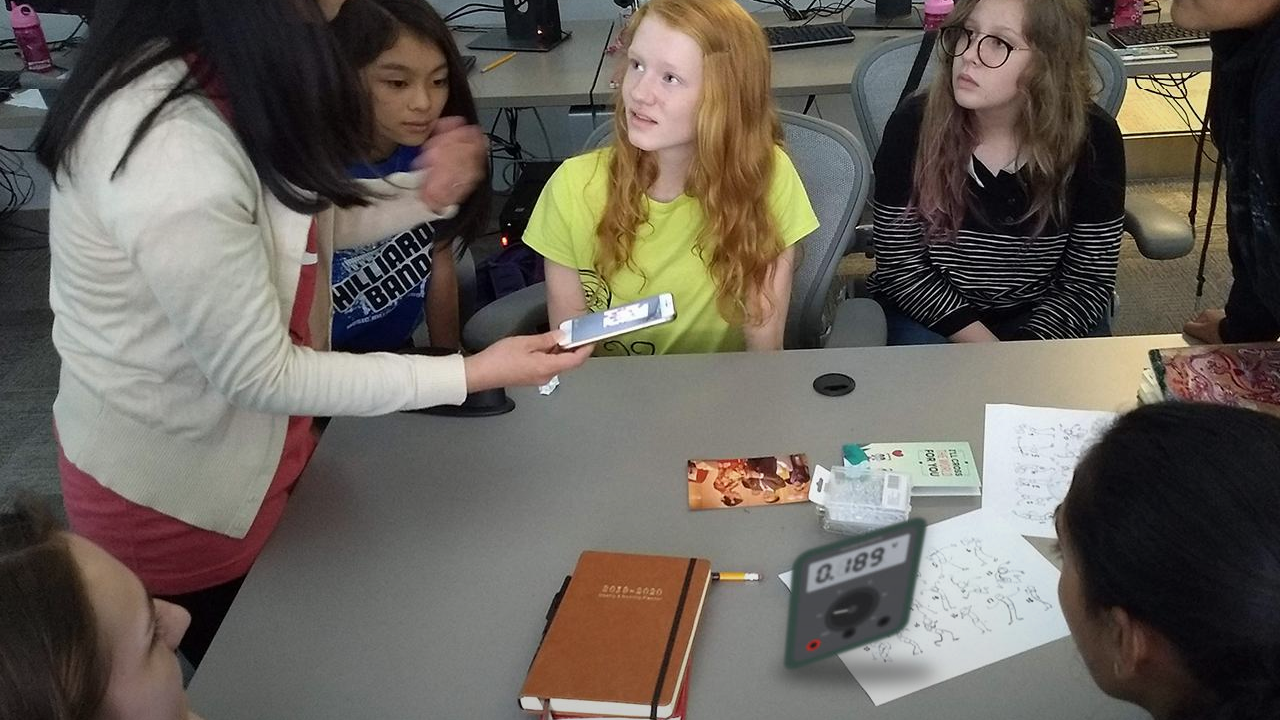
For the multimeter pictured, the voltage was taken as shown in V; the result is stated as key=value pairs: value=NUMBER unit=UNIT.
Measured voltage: value=0.189 unit=V
